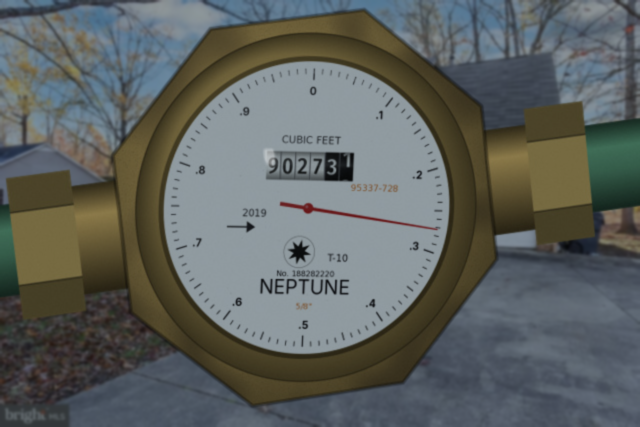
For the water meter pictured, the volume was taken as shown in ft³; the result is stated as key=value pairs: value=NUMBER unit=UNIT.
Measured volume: value=902731.27 unit=ft³
